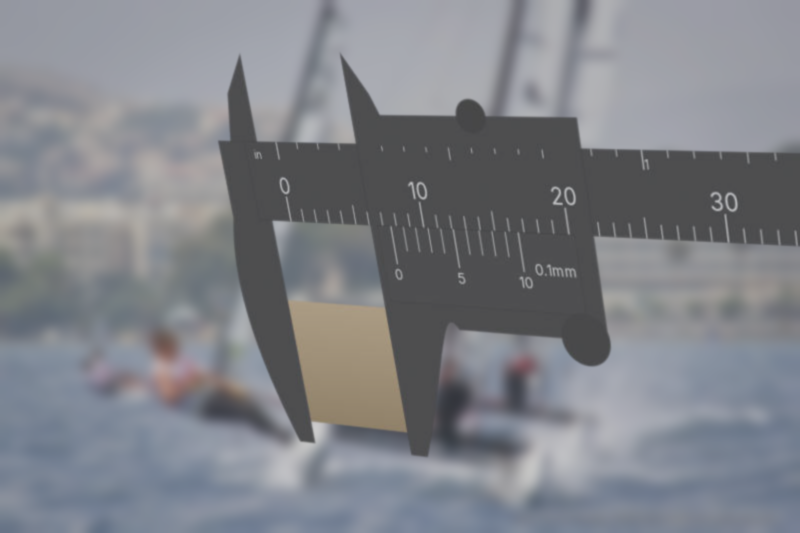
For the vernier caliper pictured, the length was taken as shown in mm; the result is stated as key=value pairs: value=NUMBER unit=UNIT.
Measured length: value=7.6 unit=mm
